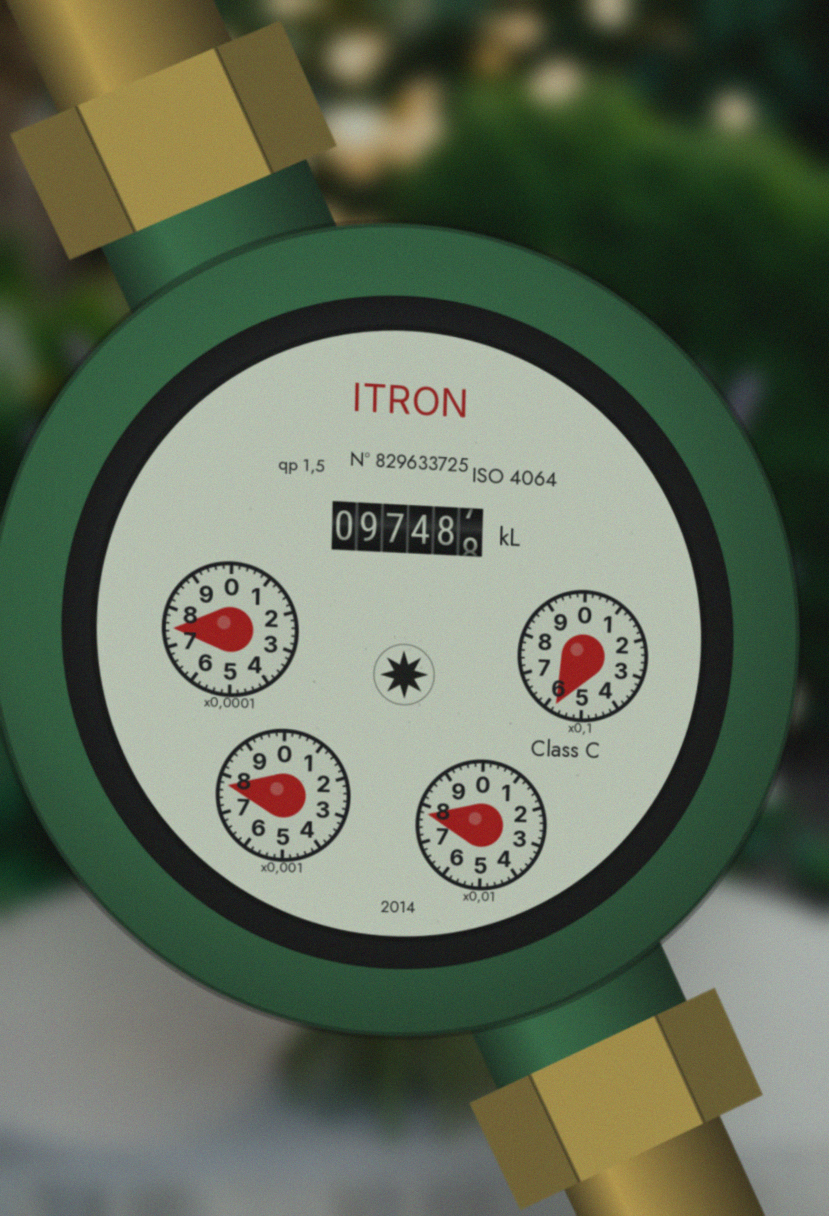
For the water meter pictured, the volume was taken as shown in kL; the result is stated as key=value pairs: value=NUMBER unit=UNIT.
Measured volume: value=97487.5777 unit=kL
